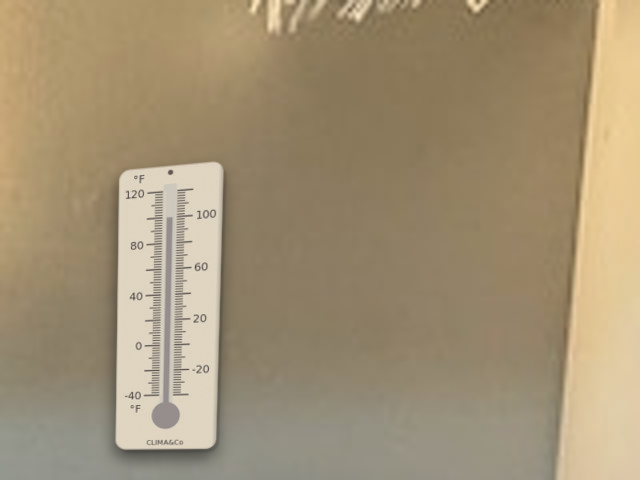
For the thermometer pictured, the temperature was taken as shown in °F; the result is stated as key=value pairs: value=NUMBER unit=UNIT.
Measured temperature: value=100 unit=°F
